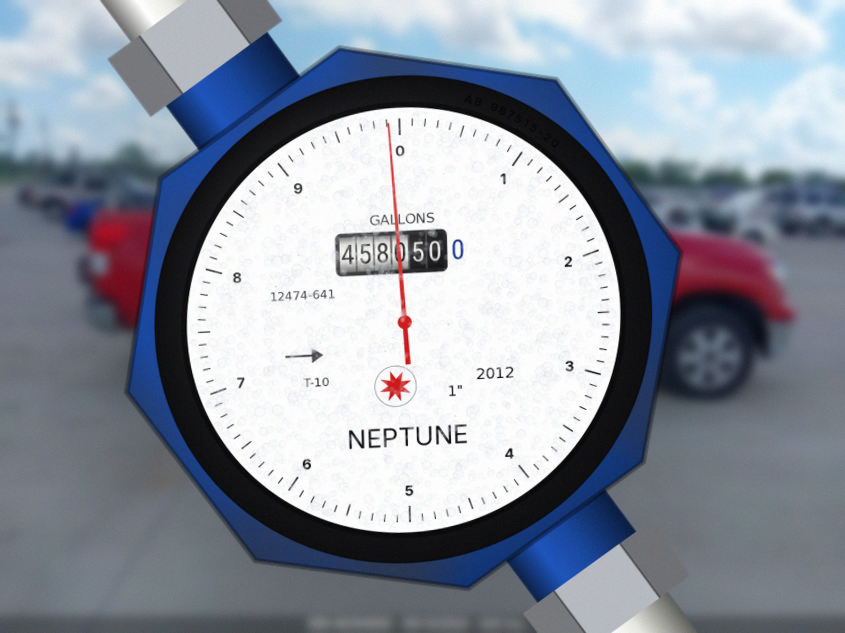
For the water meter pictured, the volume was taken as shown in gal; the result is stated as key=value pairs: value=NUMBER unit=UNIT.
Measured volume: value=4580499.9 unit=gal
